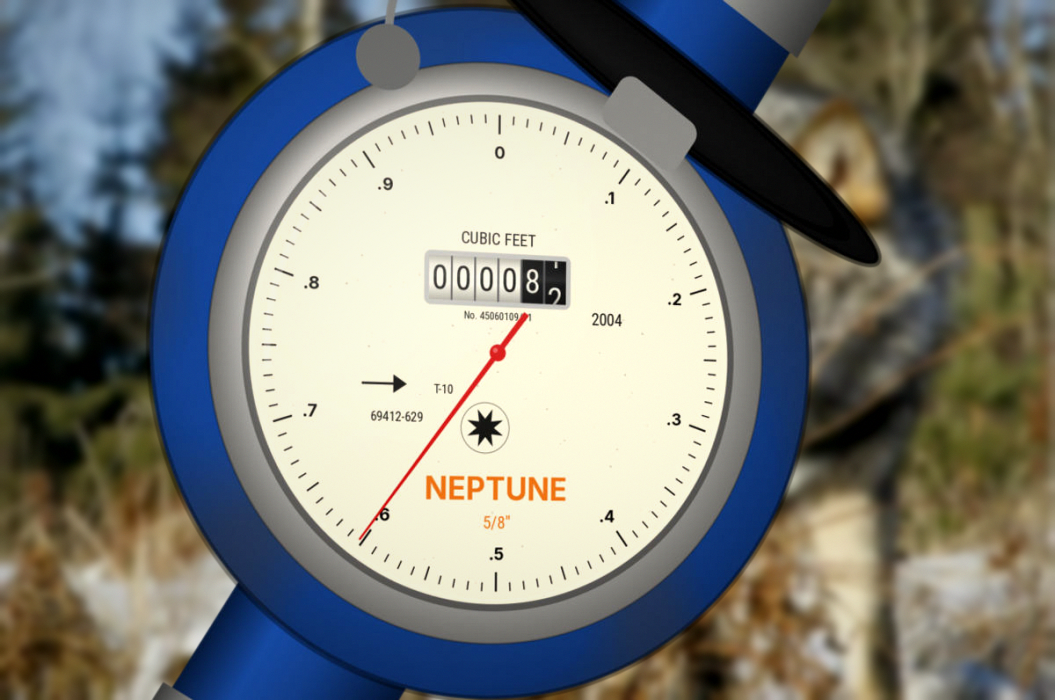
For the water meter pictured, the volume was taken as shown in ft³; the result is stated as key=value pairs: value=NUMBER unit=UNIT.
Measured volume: value=81.60 unit=ft³
